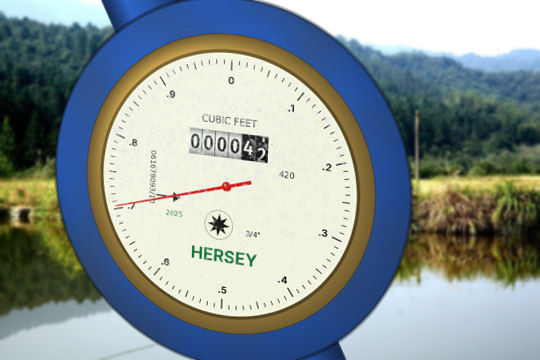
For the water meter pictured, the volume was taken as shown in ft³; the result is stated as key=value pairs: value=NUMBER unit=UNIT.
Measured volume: value=41.70 unit=ft³
